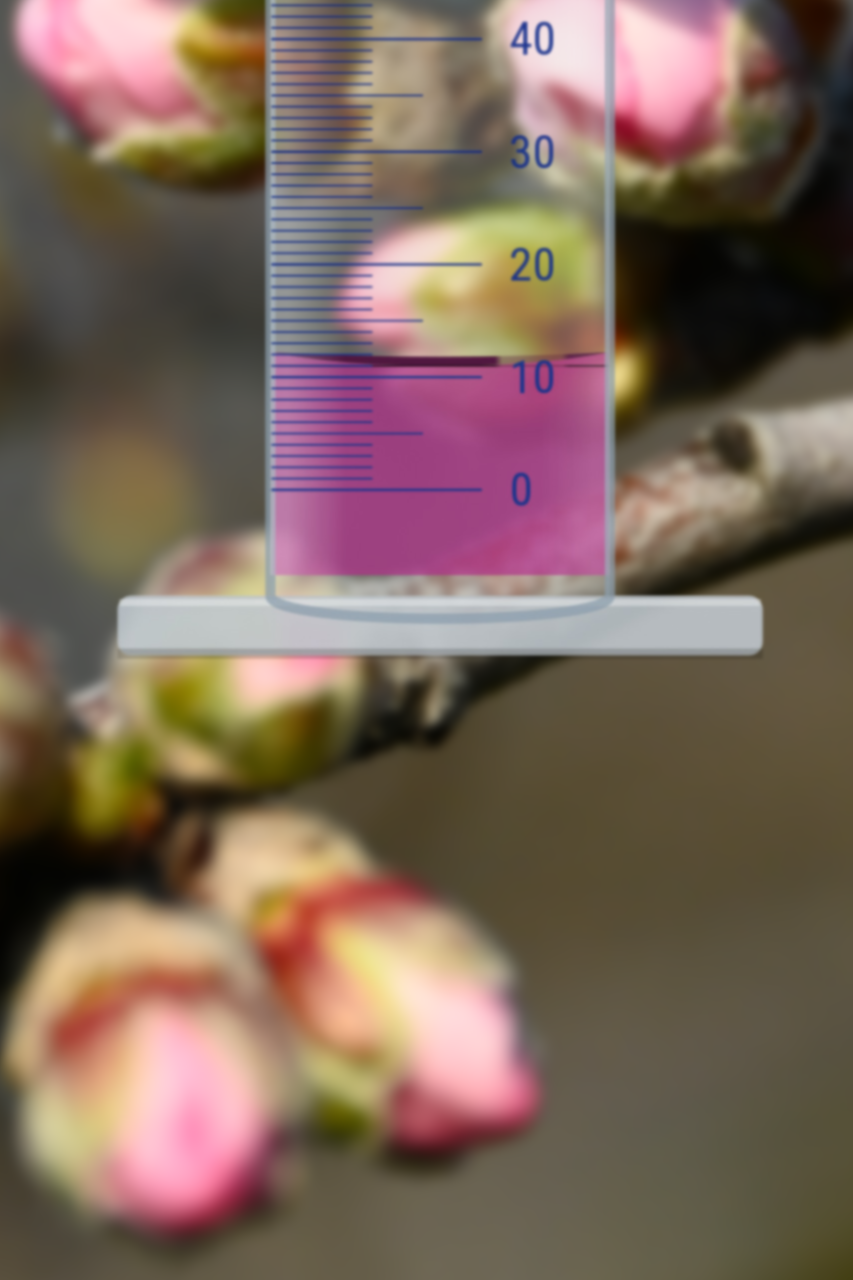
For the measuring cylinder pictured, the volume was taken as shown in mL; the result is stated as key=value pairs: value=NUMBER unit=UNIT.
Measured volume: value=11 unit=mL
